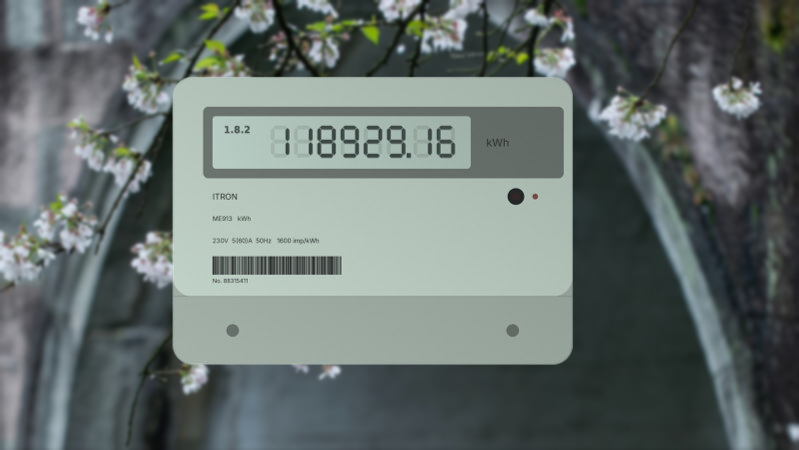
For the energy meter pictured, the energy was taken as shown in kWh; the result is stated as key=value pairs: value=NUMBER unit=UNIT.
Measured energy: value=118929.16 unit=kWh
